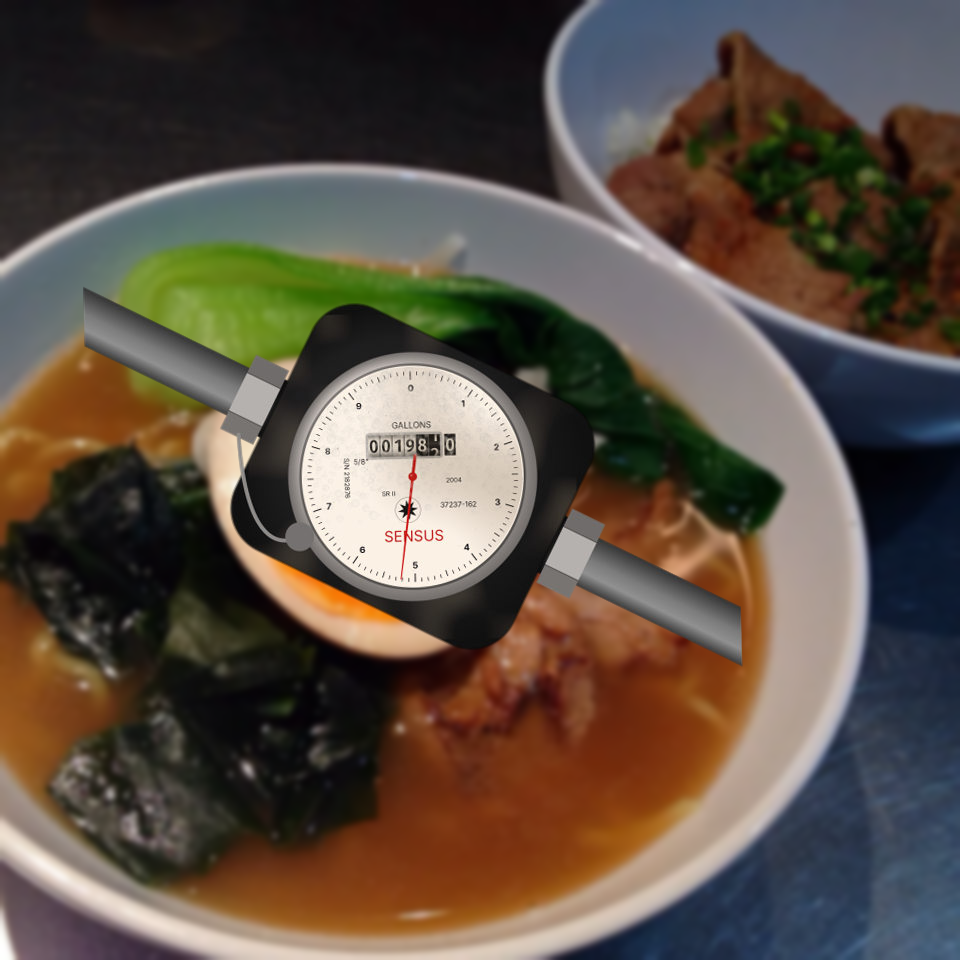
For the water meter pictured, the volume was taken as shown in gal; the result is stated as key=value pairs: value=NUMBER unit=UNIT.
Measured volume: value=19815.2 unit=gal
